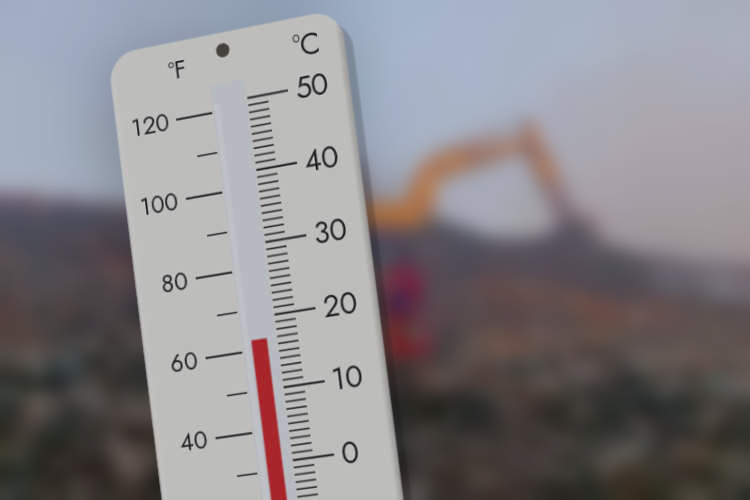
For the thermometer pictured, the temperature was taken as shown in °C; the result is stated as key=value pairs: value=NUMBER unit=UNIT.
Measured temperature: value=17 unit=°C
